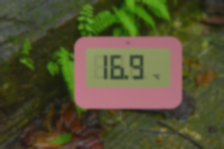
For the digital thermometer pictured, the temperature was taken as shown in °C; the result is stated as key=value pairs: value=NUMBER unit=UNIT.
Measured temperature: value=16.9 unit=°C
